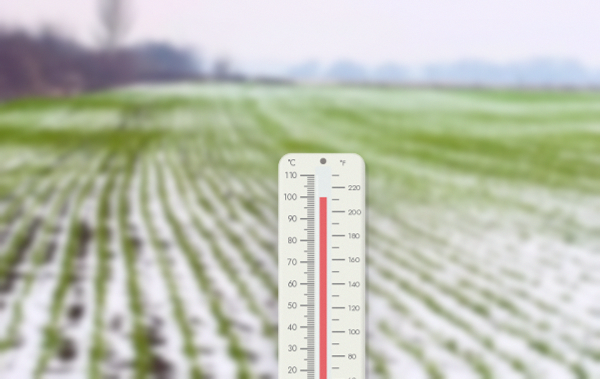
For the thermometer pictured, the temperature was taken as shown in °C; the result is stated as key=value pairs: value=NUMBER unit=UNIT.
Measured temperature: value=100 unit=°C
